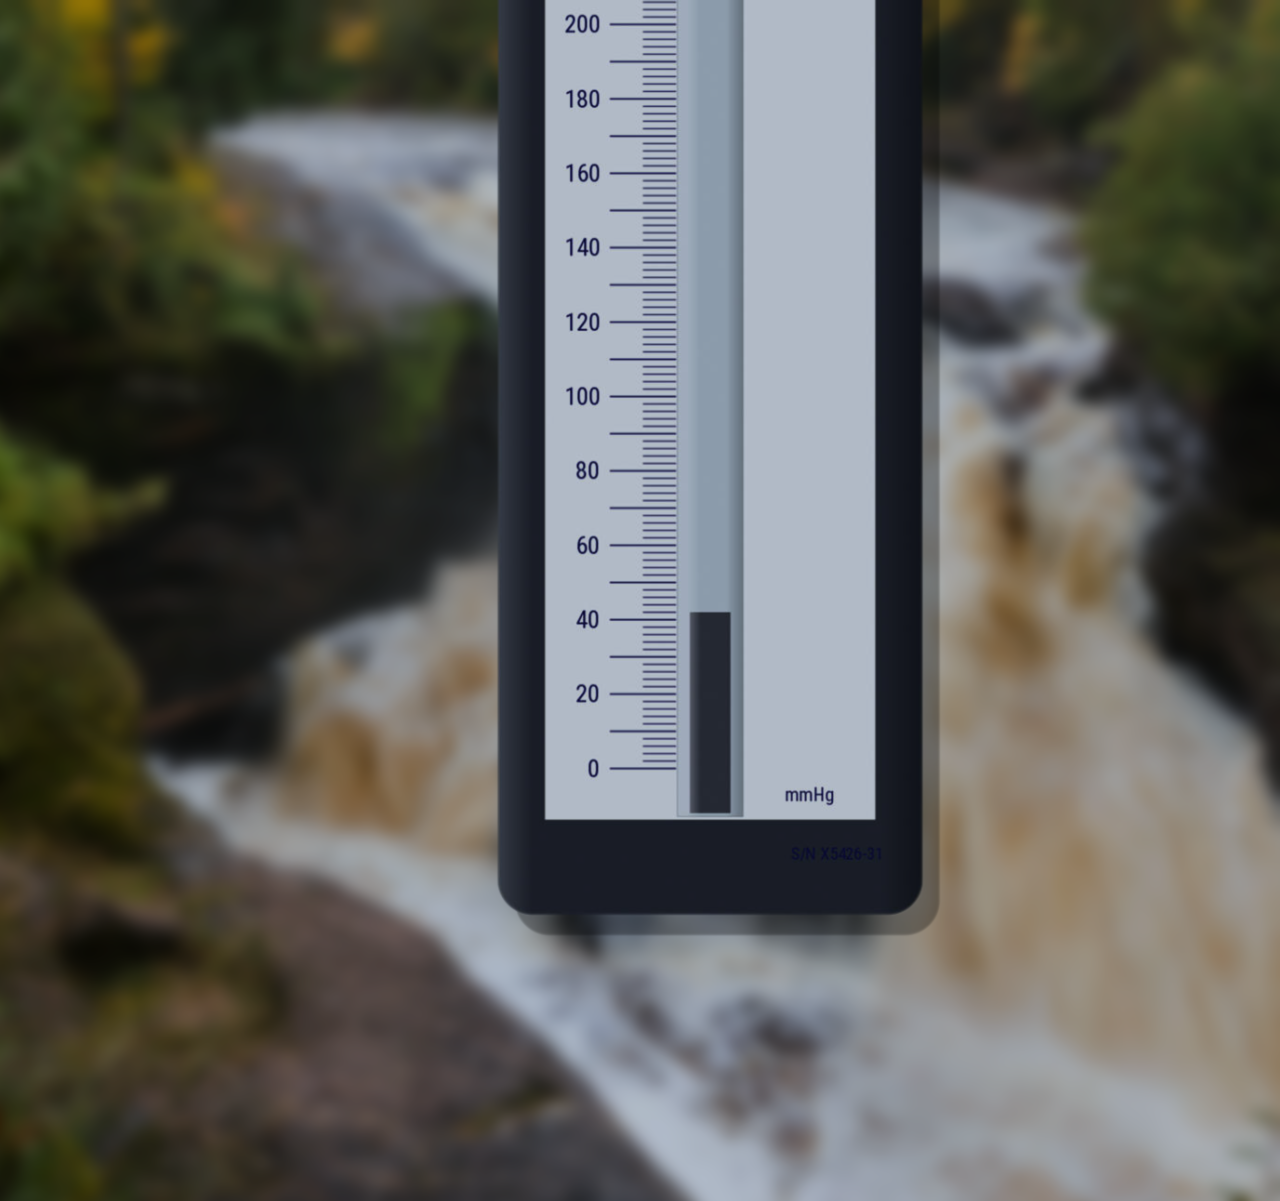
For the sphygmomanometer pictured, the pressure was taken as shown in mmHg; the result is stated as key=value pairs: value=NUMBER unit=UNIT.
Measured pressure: value=42 unit=mmHg
